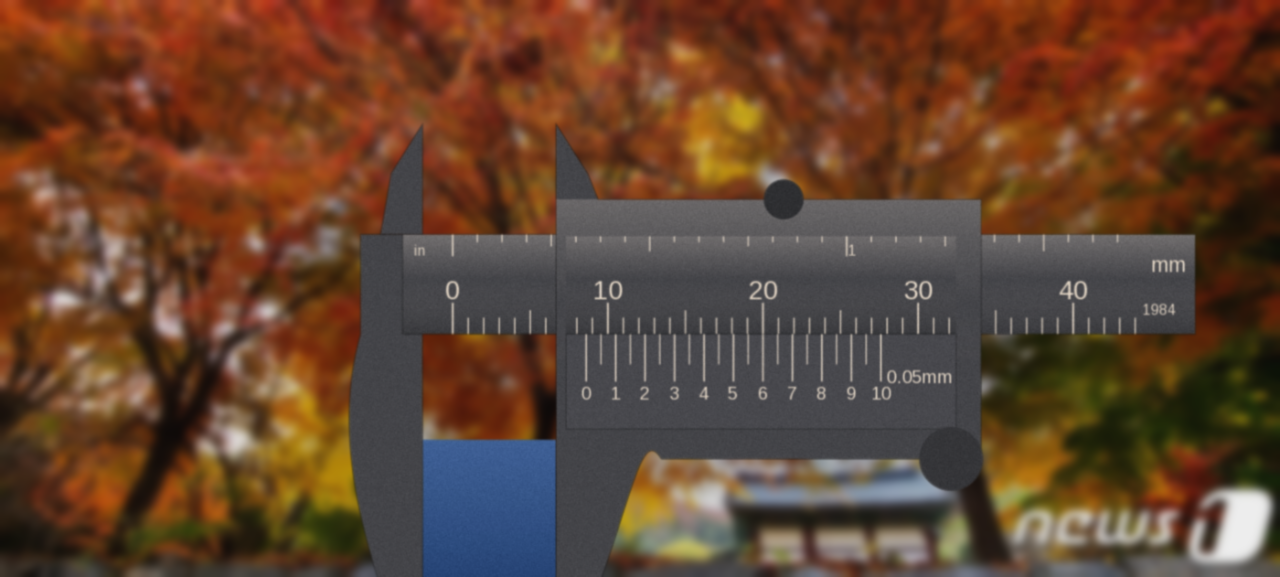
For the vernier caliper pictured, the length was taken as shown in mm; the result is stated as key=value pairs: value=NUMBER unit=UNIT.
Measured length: value=8.6 unit=mm
